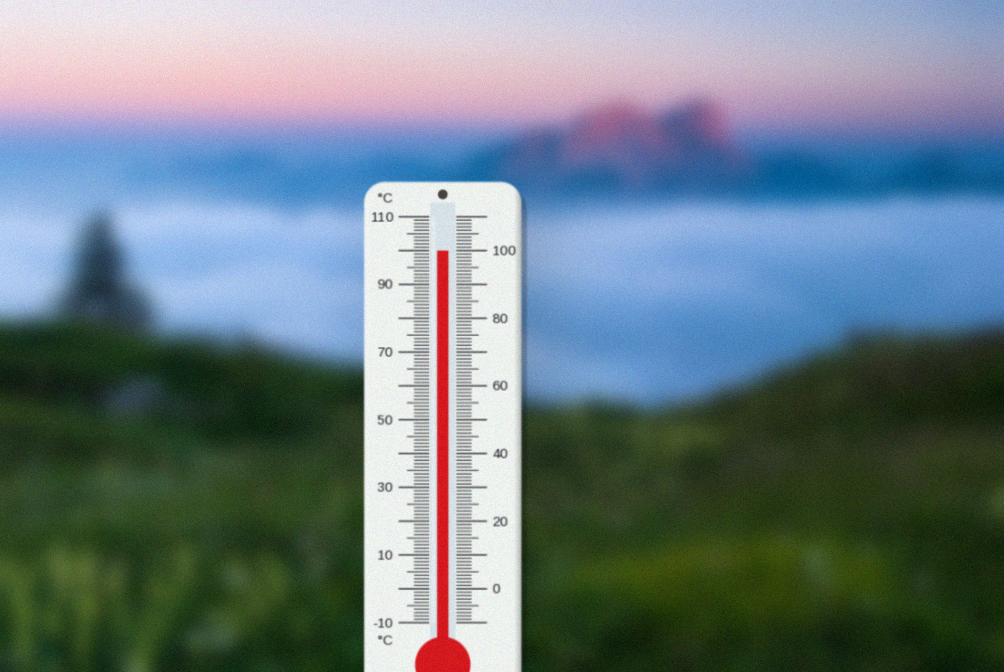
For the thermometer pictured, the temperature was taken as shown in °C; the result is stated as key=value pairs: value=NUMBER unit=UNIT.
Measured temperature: value=100 unit=°C
